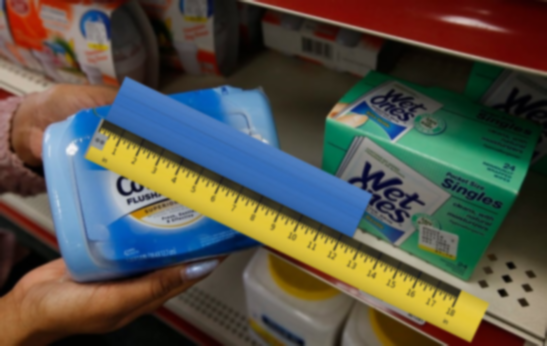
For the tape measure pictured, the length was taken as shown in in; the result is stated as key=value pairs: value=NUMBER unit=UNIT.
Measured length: value=12.5 unit=in
